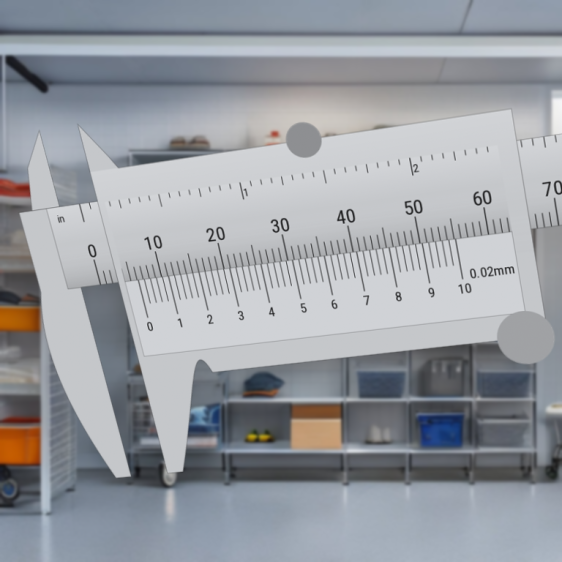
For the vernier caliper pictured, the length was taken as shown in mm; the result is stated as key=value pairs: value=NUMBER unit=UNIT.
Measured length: value=6.2 unit=mm
